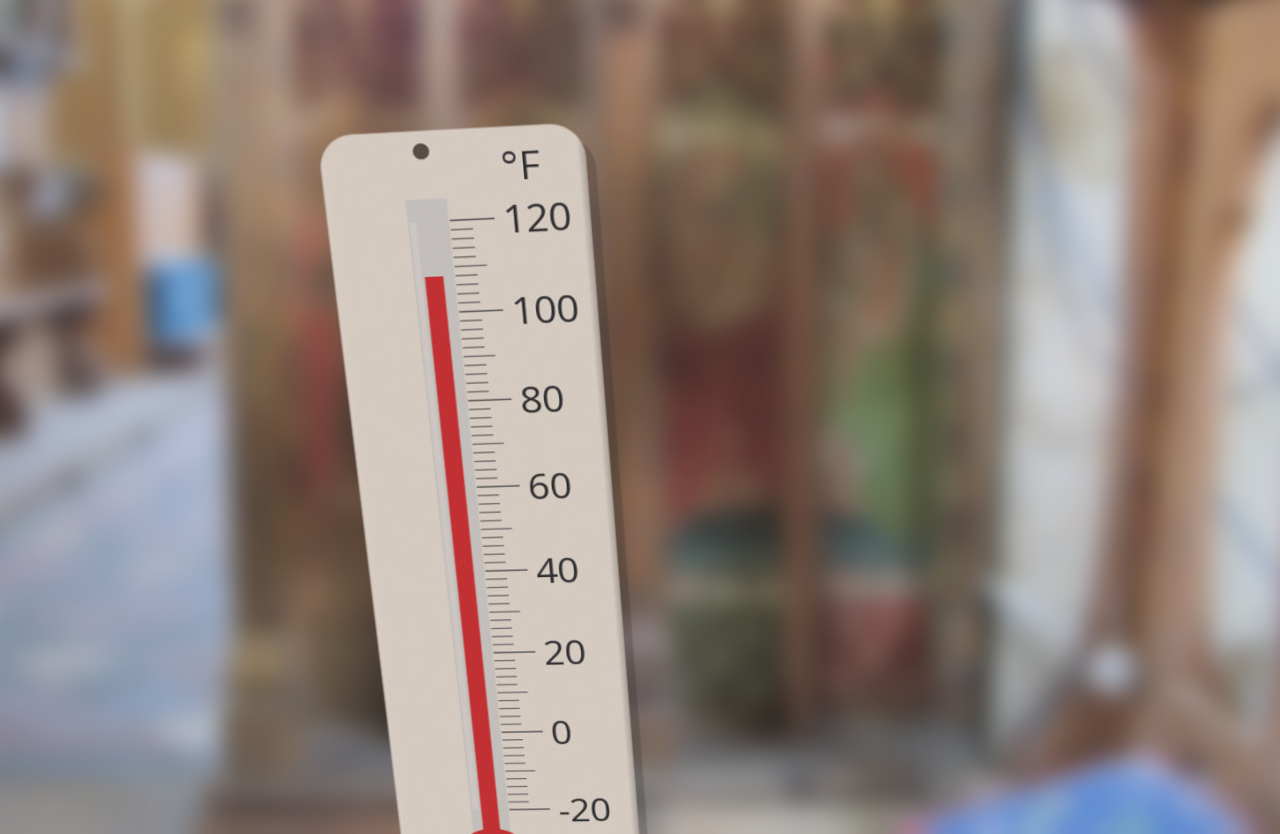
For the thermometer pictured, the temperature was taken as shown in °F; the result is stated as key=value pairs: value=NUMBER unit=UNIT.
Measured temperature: value=108 unit=°F
